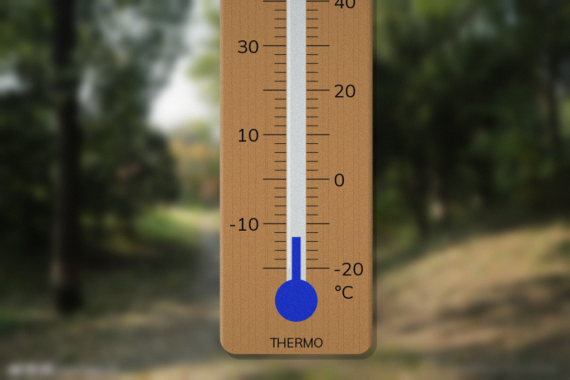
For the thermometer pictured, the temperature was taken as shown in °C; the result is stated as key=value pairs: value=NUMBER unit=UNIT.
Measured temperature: value=-13 unit=°C
